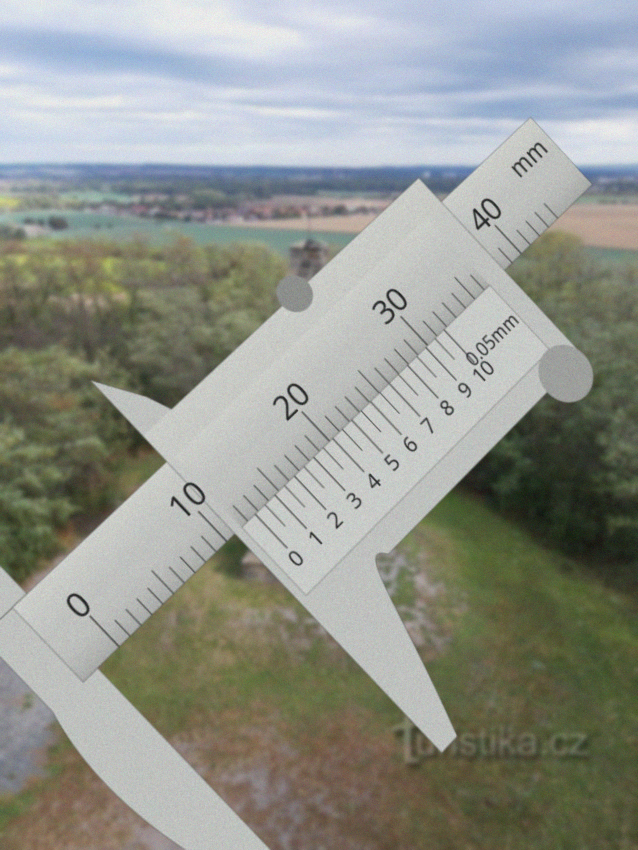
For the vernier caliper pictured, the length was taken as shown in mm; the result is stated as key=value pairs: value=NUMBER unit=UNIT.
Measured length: value=12.7 unit=mm
